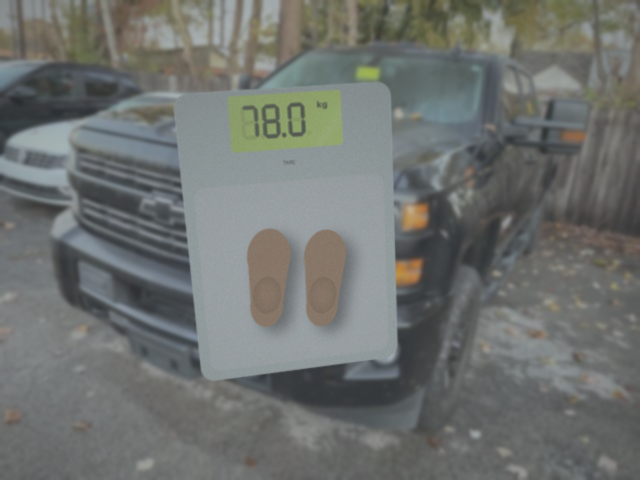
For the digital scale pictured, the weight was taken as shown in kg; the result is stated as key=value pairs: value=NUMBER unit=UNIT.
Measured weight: value=78.0 unit=kg
